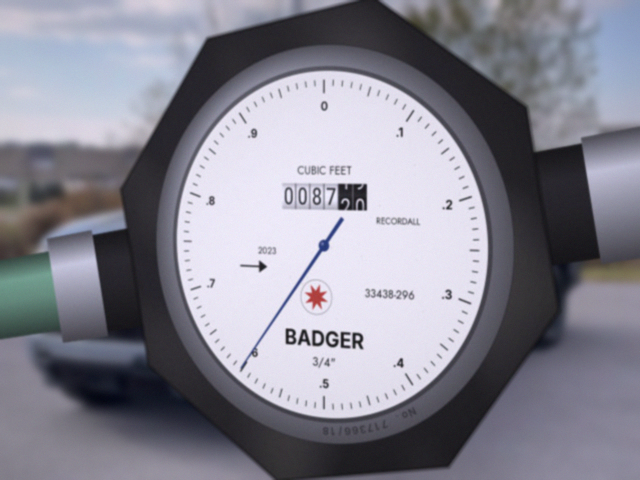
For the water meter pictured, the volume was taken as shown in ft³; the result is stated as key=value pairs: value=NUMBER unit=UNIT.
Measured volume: value=8719.60 unit=ft³
